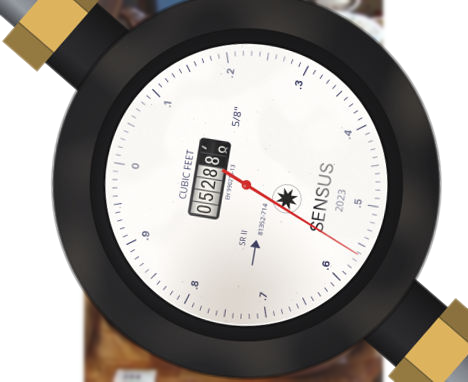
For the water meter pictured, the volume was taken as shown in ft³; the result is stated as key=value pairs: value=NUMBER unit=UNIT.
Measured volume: value=52887.56 unit=ft³
